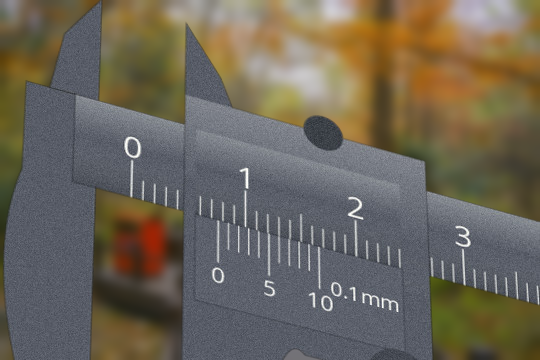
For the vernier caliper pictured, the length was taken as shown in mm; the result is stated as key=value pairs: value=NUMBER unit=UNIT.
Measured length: value=7.6 unit=mm
